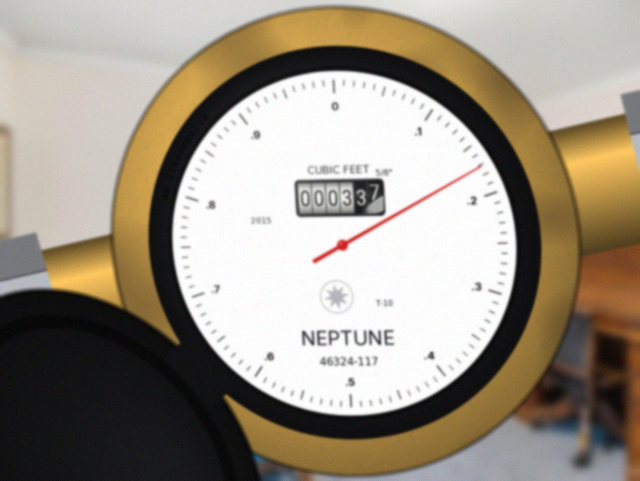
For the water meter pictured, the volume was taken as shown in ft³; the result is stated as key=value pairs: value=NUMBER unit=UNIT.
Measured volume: value=337.17 unit=ft³
